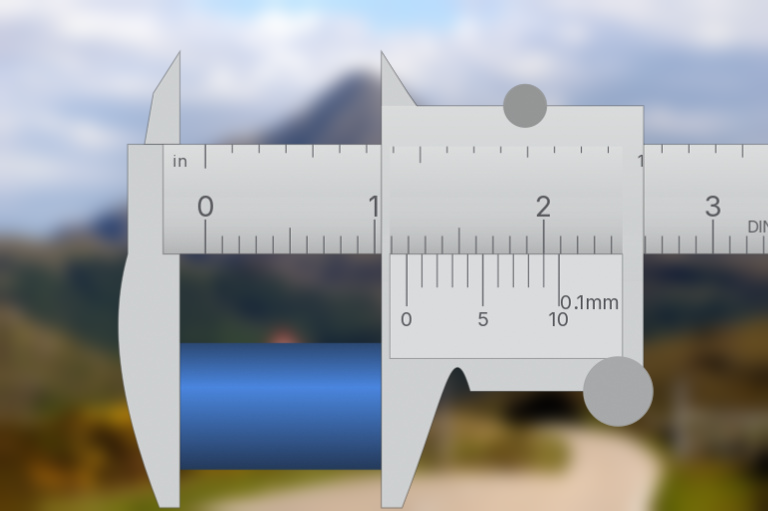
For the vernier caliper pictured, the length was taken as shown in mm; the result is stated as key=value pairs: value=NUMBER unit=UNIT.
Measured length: value=11.9 unit=mm
